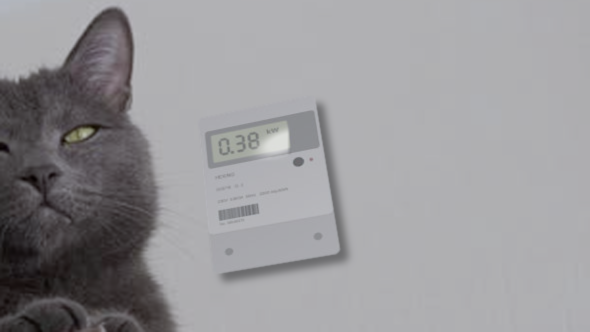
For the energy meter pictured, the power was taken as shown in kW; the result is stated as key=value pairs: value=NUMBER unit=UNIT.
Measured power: value=0.38 unit=kW
